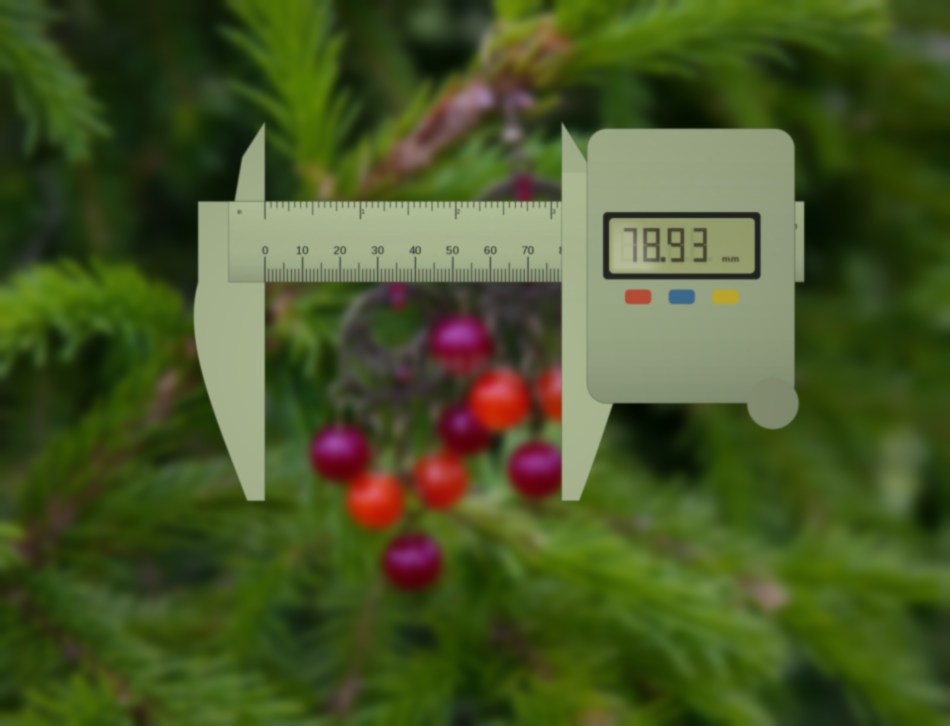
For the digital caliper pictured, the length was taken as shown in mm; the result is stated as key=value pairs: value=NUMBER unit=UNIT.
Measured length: value=78.93 unit=mm
